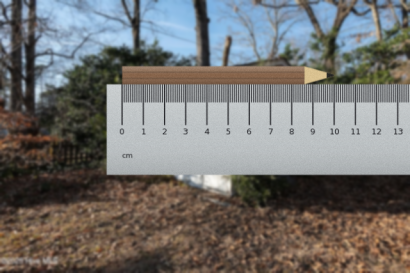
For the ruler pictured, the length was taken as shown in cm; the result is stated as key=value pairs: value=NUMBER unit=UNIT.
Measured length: value=10 unit=cm
